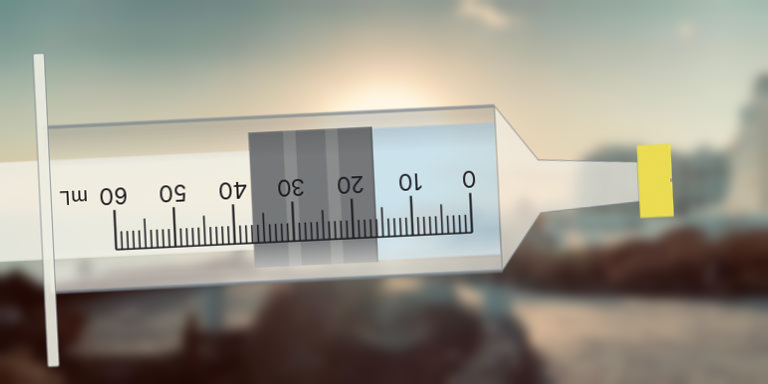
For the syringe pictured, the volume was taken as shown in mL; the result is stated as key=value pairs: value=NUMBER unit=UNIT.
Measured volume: value=16 unit=mL
